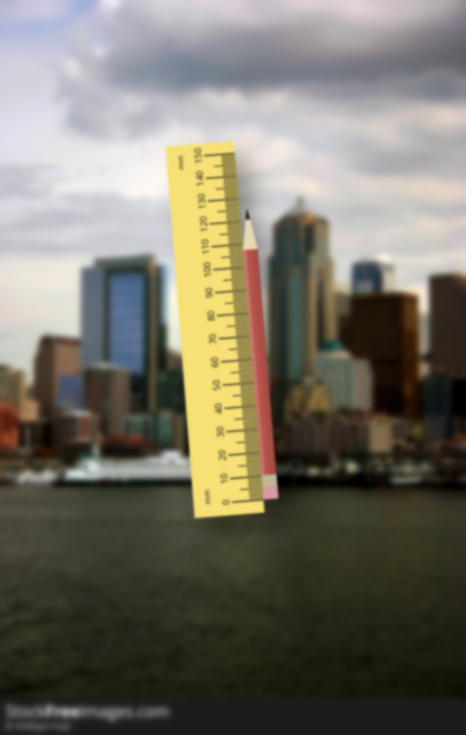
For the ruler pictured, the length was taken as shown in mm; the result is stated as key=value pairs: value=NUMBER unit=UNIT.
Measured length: value=125 unit=mm
